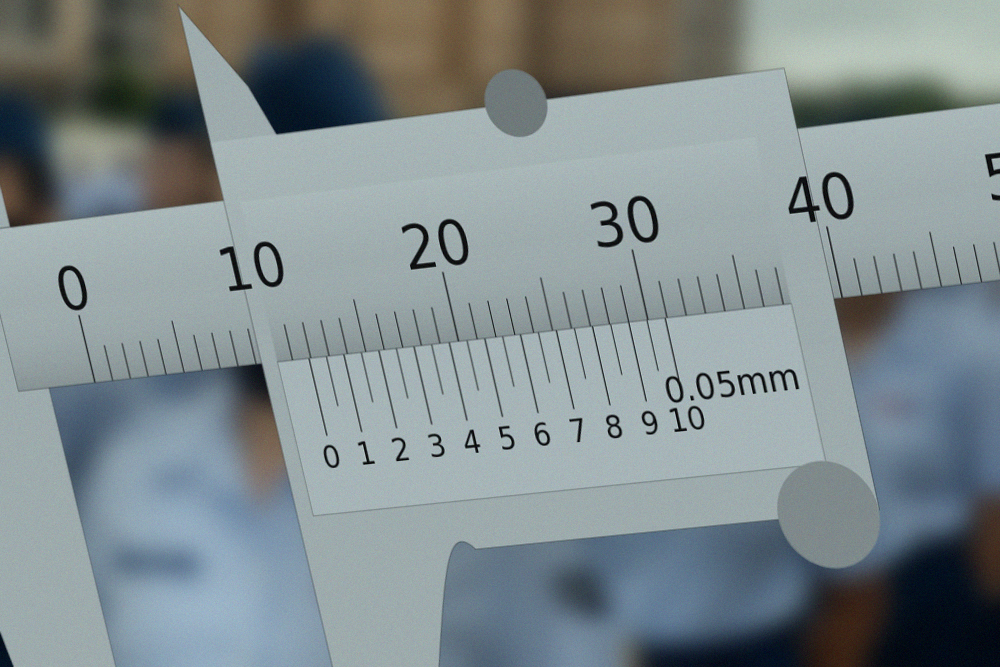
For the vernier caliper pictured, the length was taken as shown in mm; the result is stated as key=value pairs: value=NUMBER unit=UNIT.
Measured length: value=11.9 unit=mm
